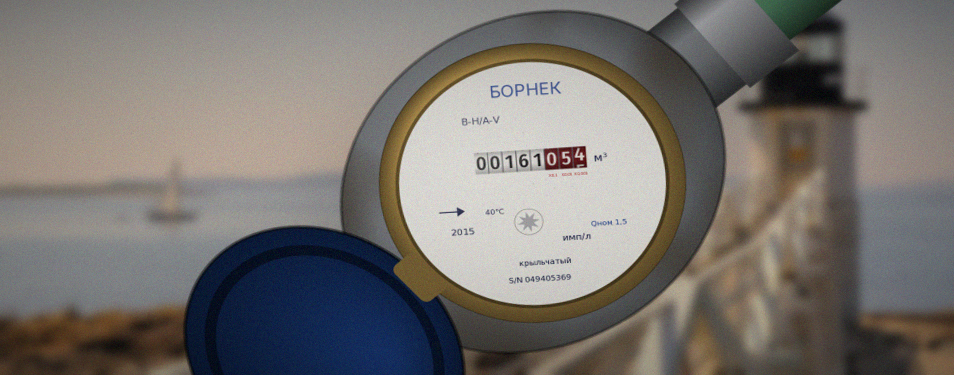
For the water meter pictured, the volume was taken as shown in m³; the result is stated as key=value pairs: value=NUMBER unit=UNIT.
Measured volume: value=161.054 unit=m³
